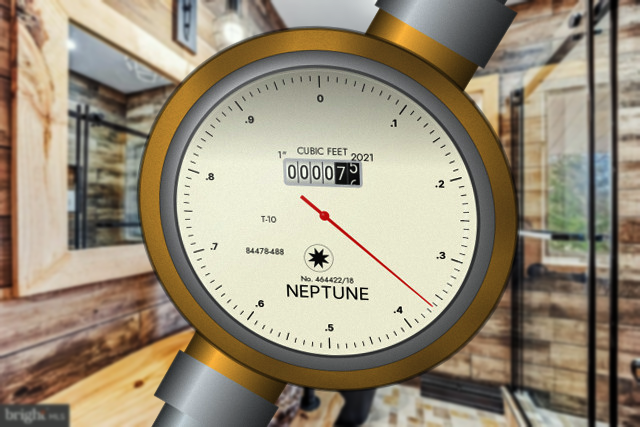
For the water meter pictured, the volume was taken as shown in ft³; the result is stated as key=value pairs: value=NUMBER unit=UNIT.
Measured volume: value=75.36 unit=ft³
